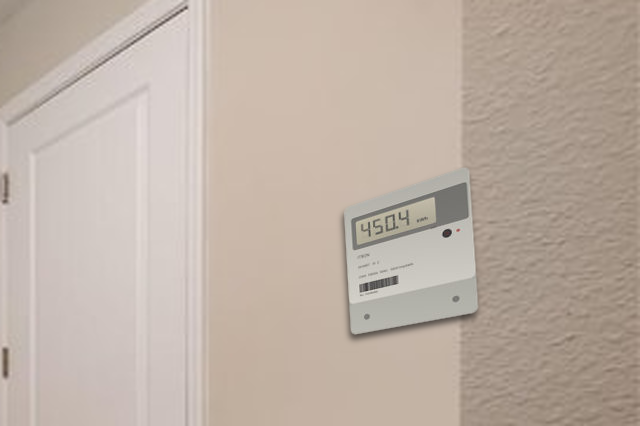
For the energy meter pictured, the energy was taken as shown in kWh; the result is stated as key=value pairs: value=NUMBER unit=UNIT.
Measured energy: value=450.4 unit=kWh
